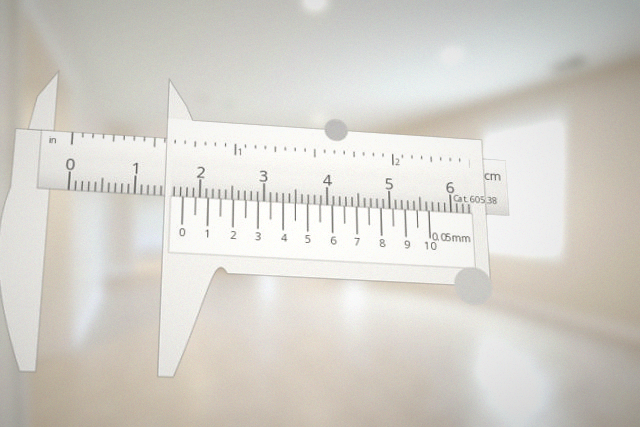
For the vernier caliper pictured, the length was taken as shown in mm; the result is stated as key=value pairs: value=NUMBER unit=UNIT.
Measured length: value=17.4 unit=mm
